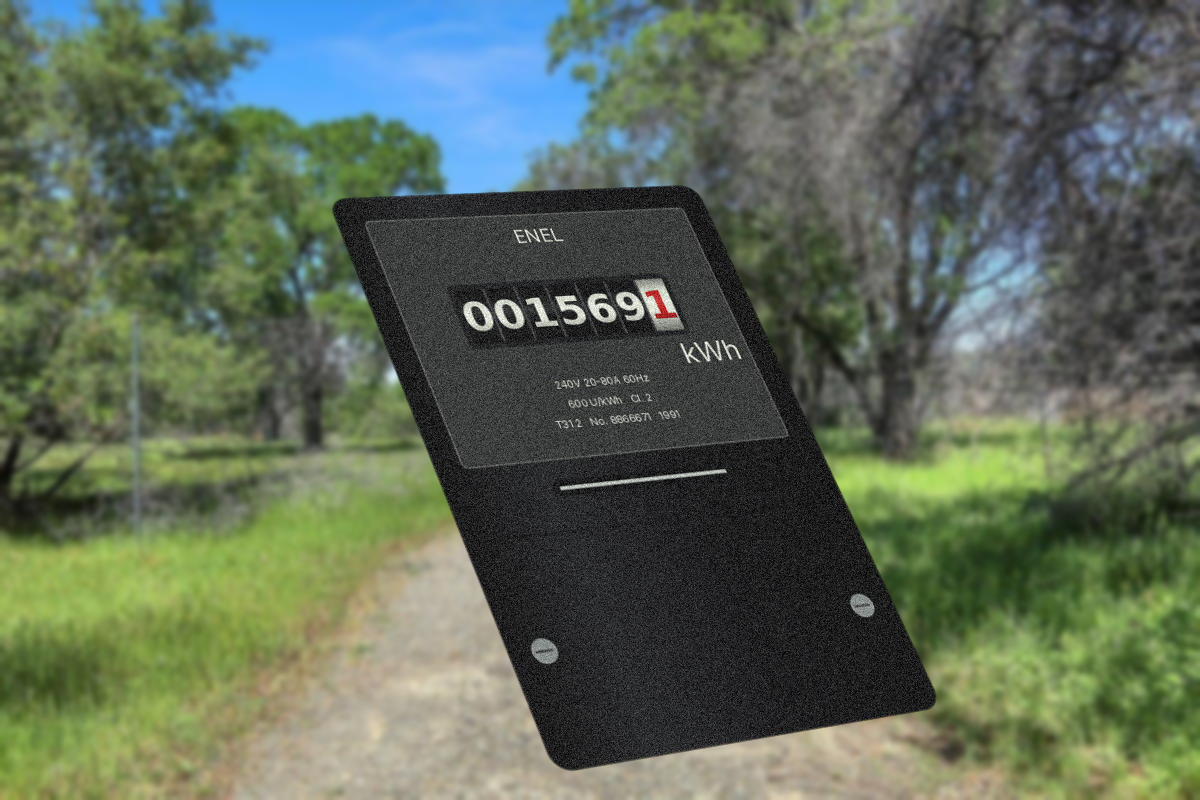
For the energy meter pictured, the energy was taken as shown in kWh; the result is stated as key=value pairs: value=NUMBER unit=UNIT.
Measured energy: value=1569.1 unit=kWh
